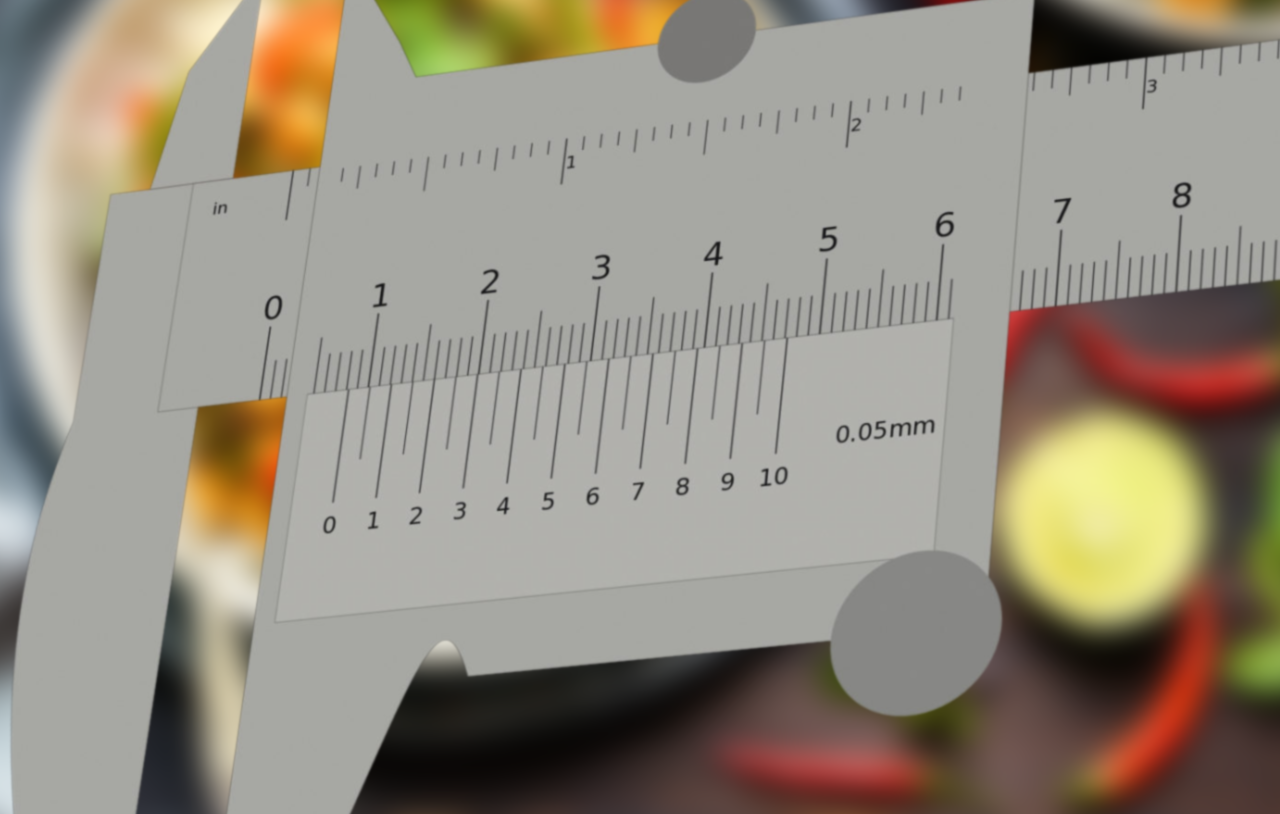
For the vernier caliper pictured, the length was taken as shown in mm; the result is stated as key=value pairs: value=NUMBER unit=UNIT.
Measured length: value=8.2 unit=mm
